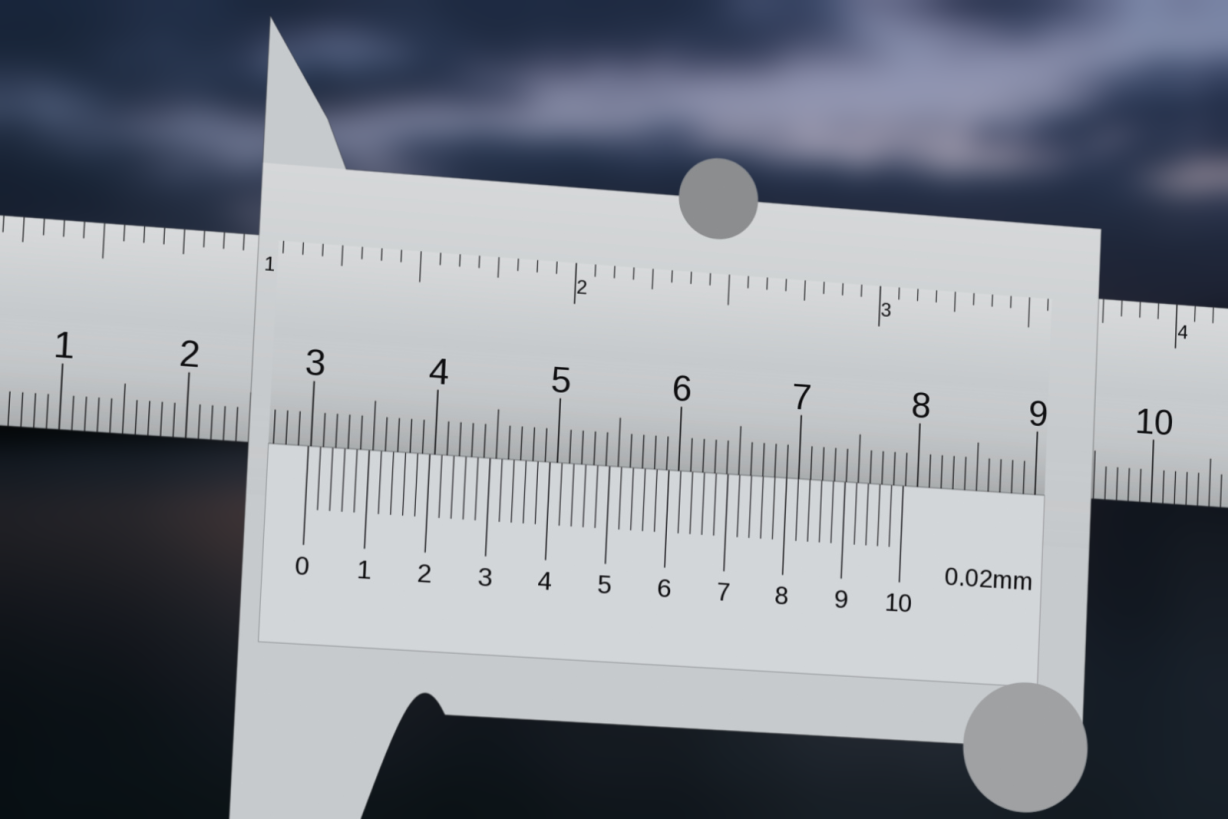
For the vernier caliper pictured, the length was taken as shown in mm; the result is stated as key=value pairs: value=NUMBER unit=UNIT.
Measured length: value=29.8 unit=mm
